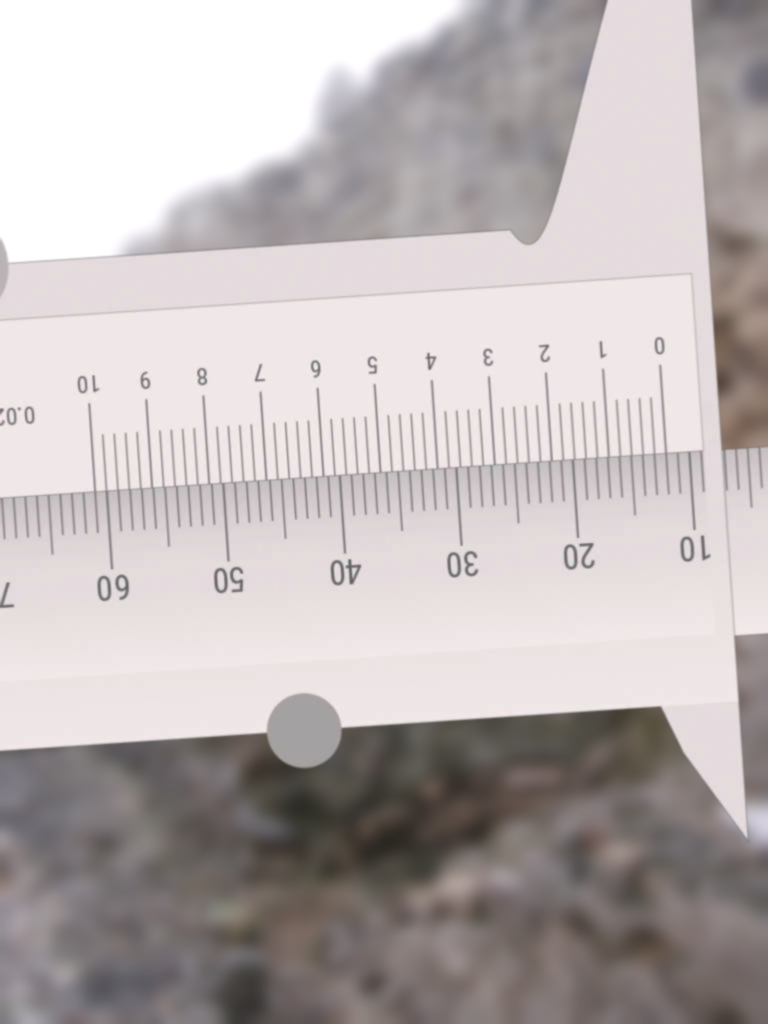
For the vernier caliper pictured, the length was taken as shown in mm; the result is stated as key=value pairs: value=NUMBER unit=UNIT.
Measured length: value=12.0 unit=mm
